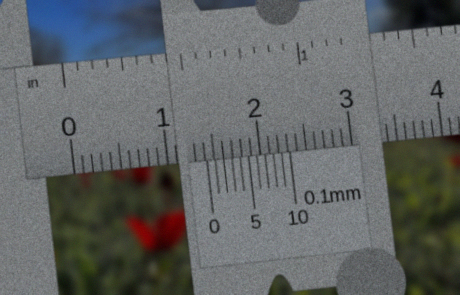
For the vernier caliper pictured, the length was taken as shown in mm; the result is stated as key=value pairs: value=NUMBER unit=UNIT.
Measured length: value=14.2 unit=mm
